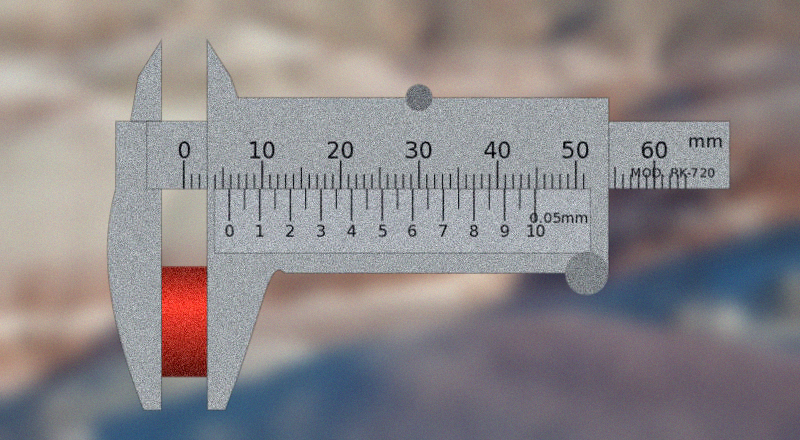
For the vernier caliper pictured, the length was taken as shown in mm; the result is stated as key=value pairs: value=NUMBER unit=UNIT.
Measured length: value=5.8 unit=mm
